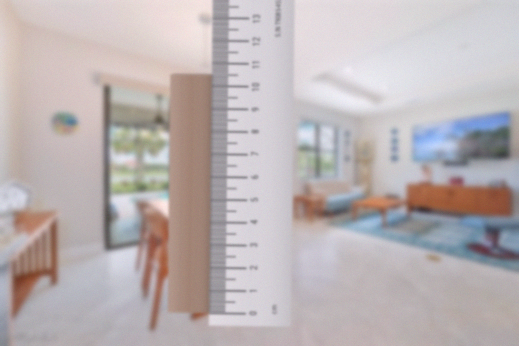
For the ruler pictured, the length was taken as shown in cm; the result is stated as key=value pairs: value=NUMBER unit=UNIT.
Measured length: value=10.5 unit=cm
